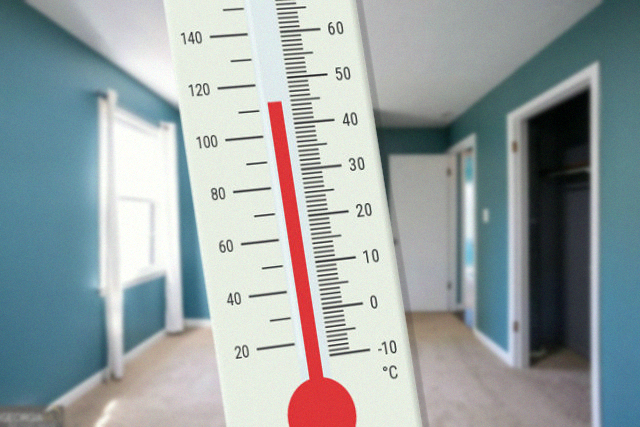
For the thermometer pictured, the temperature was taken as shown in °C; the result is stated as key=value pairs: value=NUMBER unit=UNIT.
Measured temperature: value=45 unit=°C
